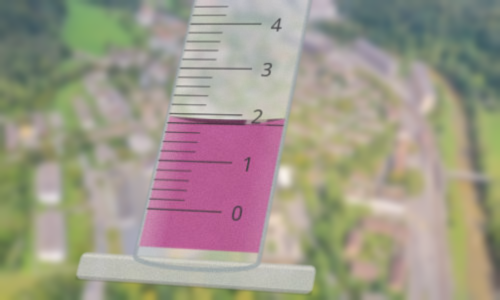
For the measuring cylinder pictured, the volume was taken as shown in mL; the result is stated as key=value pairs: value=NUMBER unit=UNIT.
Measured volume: value=1.8 unit=mL
